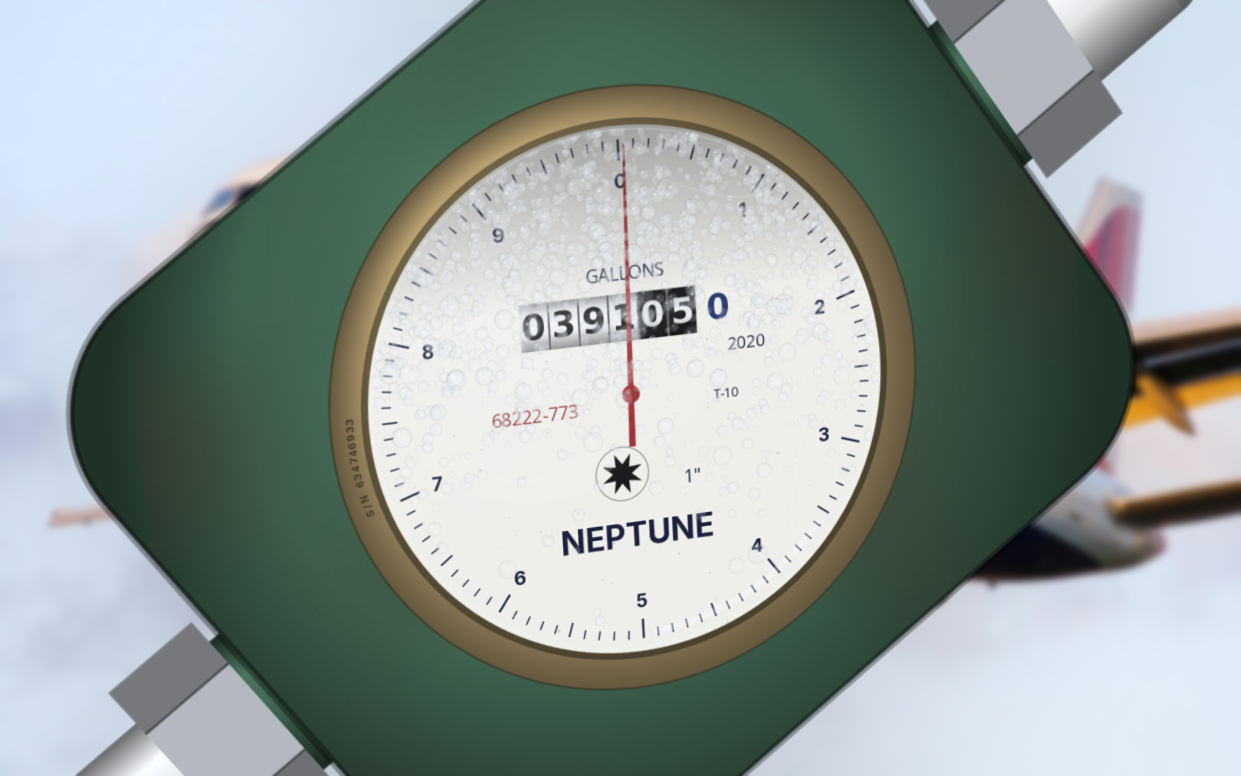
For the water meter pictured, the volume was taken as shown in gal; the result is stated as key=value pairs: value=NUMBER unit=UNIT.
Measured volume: value=391050.0 unit=gal
